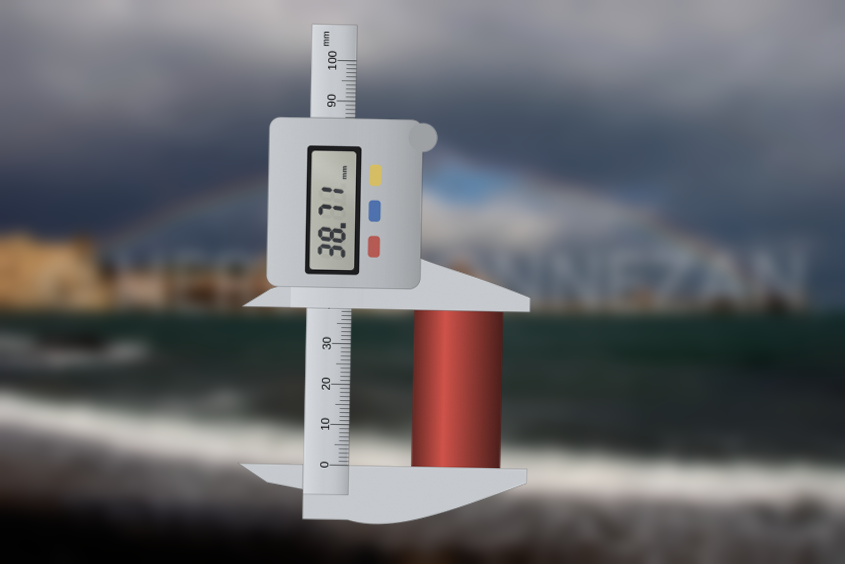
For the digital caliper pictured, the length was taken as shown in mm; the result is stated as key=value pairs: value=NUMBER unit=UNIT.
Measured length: value=38.71 unit=mm
